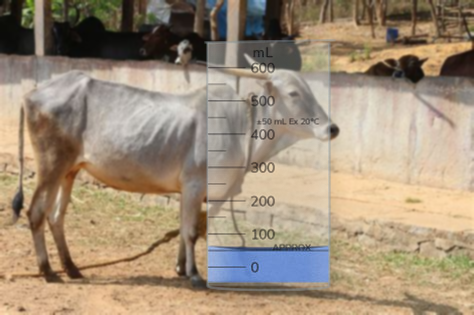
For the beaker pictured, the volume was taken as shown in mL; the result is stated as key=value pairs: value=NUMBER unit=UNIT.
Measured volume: value=50 unit=mL
